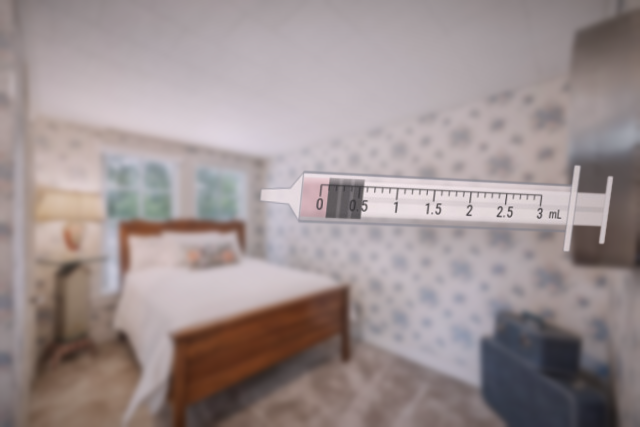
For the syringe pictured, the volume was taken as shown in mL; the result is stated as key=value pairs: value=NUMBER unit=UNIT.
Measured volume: value=0.1 unit=mL
